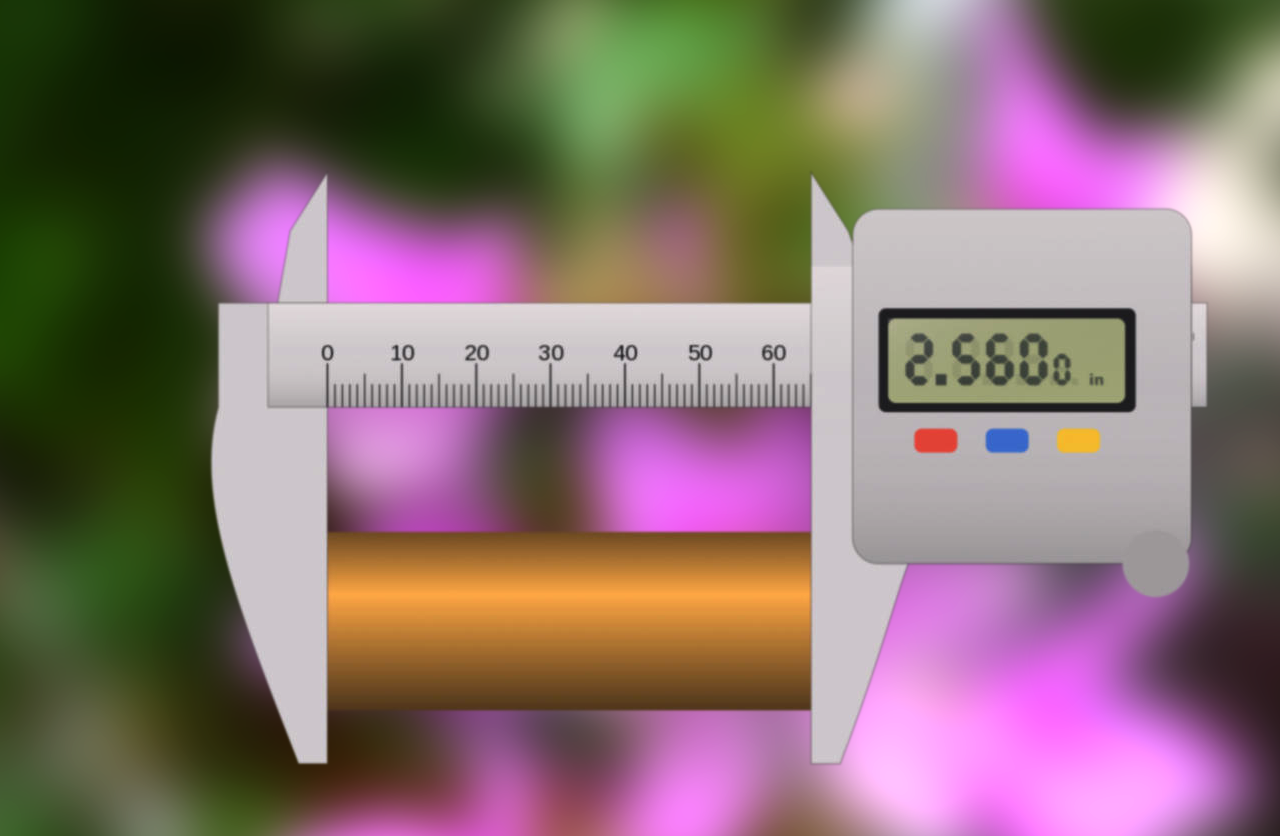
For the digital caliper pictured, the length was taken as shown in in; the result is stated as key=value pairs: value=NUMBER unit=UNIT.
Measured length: value=2.5600 unit=in
